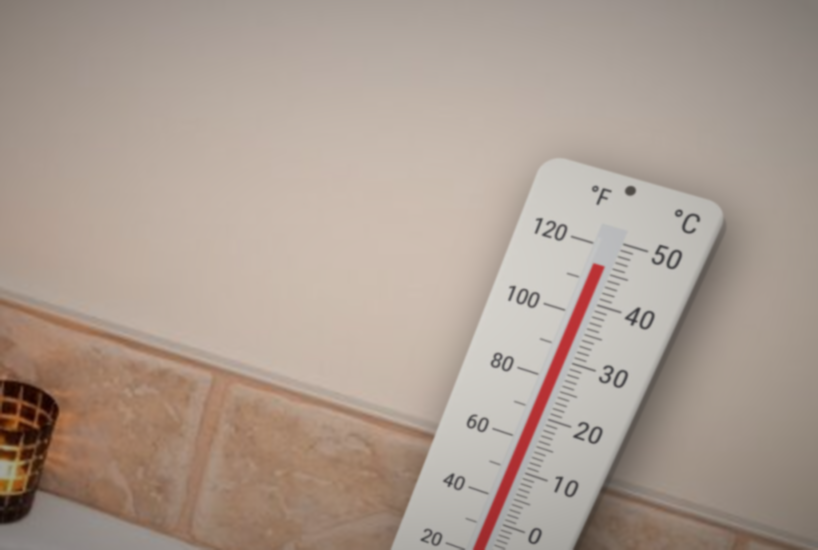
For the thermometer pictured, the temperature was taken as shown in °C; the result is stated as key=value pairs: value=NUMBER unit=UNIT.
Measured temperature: value=46 unit=°C
